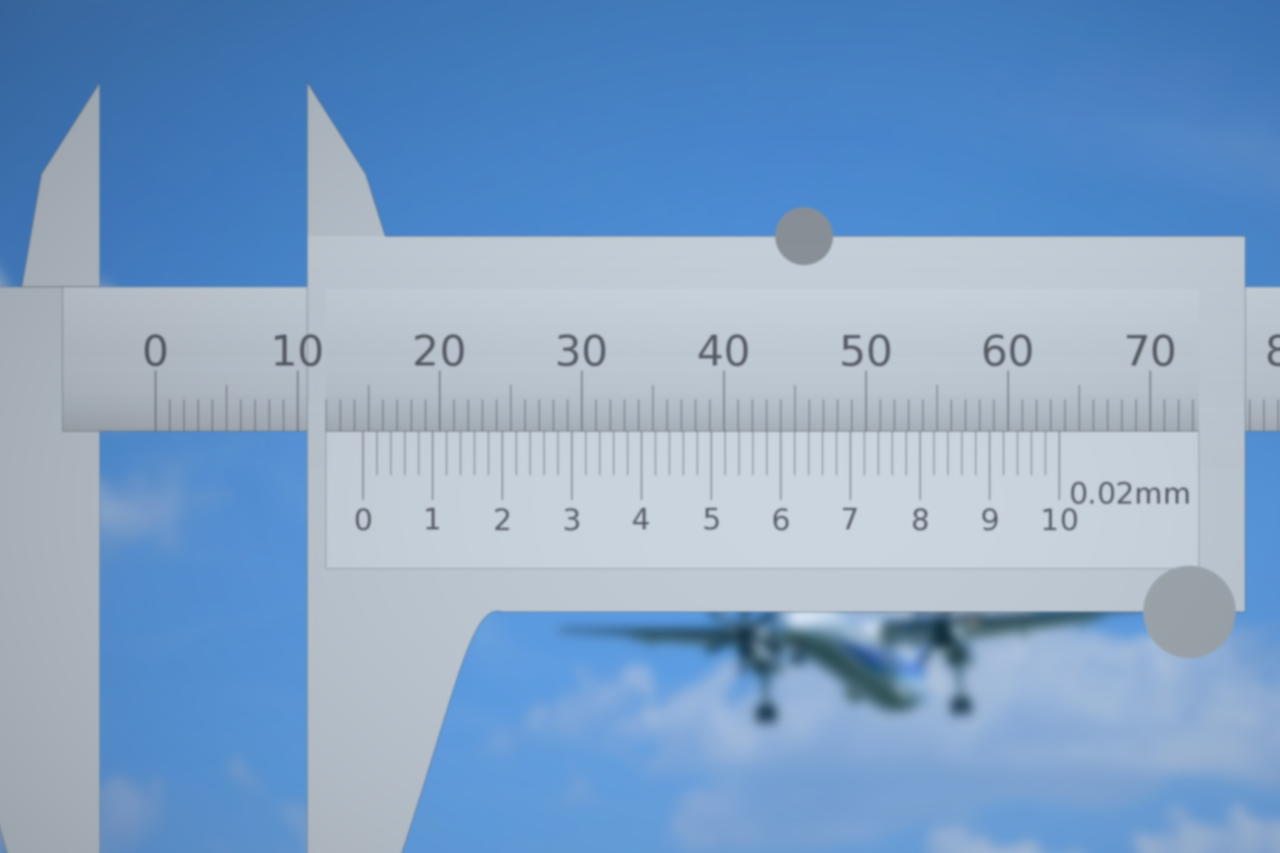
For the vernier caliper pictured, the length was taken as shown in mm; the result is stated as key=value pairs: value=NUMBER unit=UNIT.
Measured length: value=14.6 unit=mm
